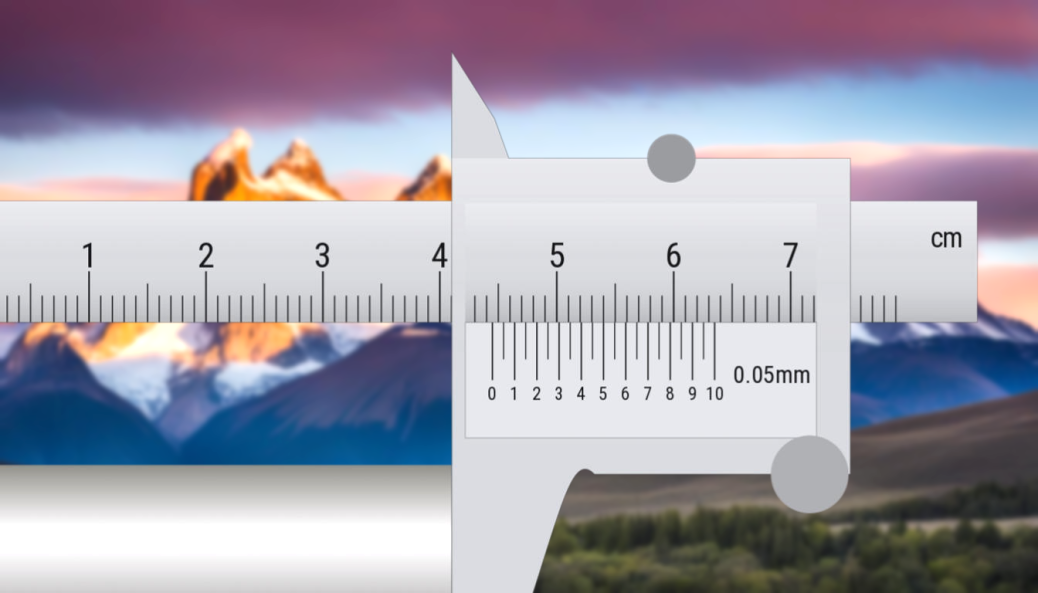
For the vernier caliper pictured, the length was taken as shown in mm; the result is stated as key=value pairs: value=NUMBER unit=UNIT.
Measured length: value=44.5 unit=mm
